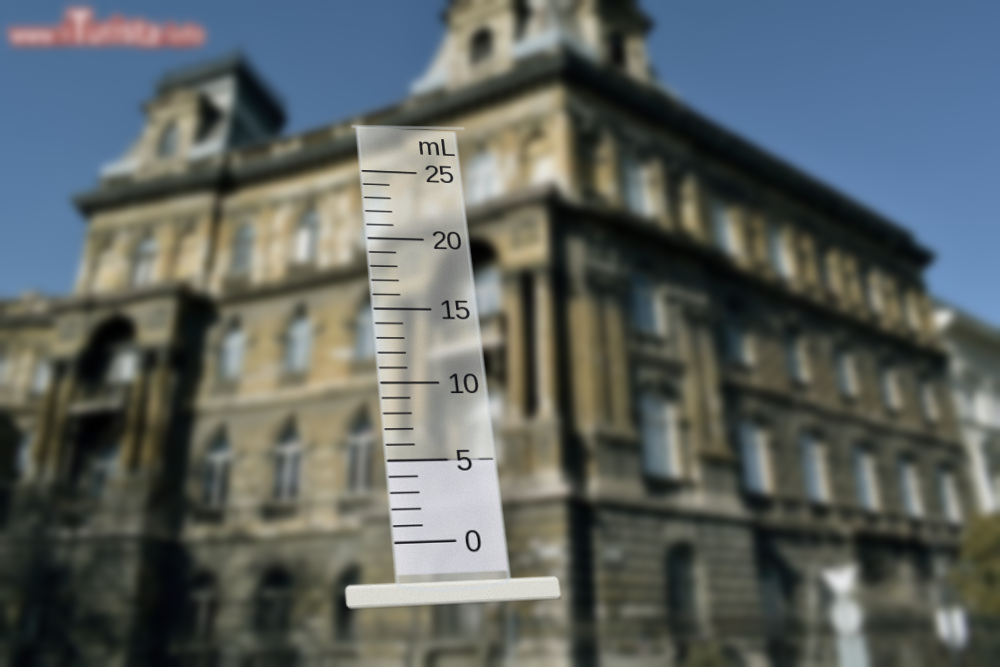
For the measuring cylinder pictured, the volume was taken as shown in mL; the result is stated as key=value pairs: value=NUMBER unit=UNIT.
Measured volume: value=5 unit=mL
